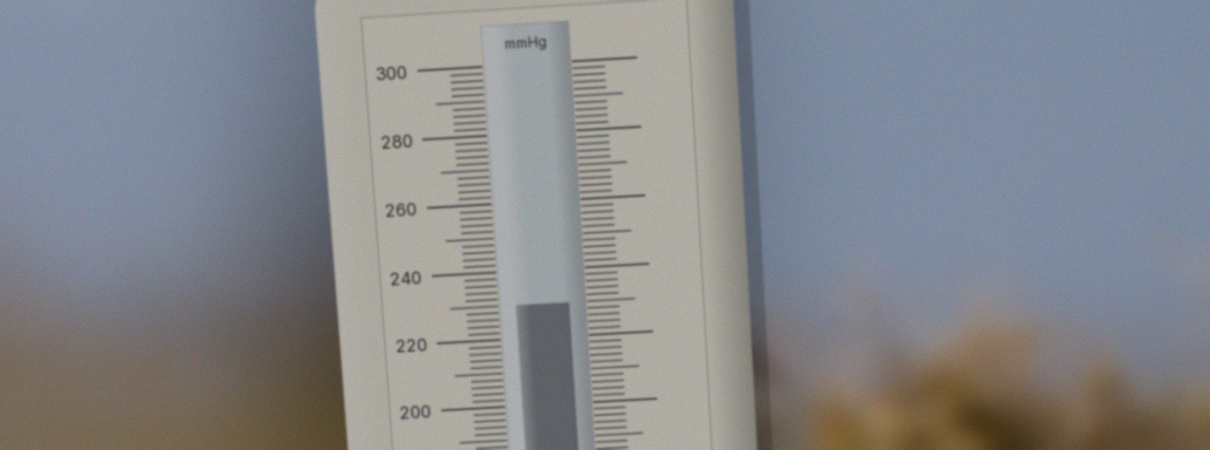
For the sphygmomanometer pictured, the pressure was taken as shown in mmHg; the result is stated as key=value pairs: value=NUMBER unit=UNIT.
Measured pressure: value=230 unit=mmHg
